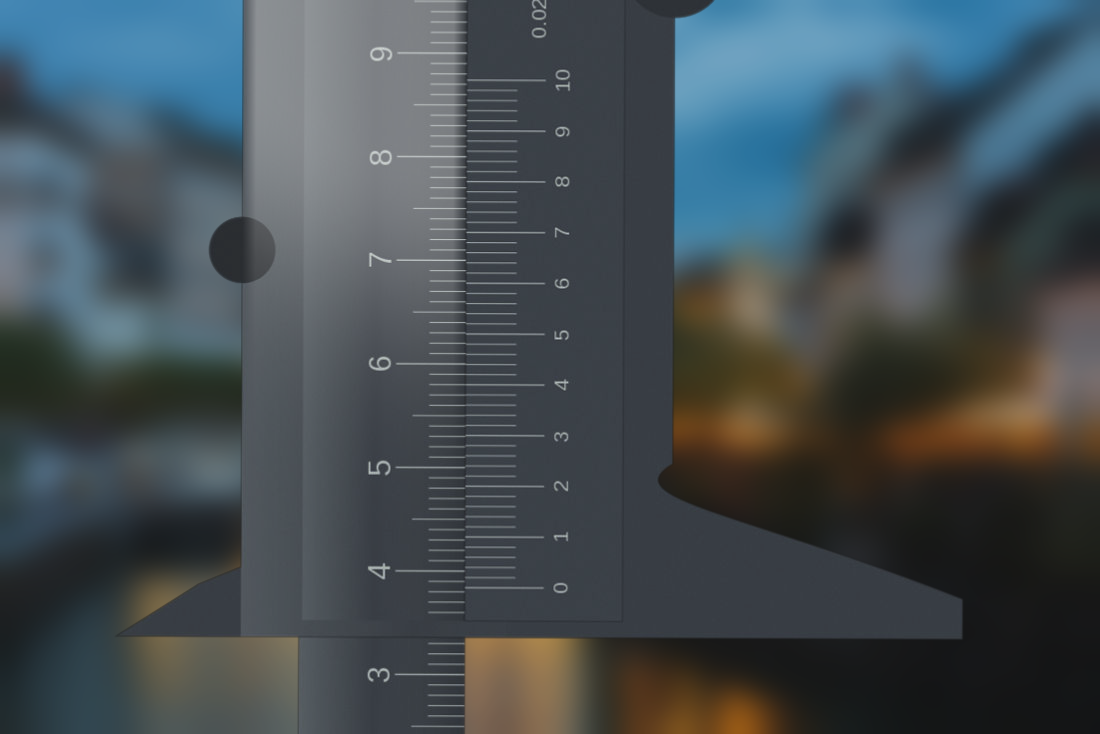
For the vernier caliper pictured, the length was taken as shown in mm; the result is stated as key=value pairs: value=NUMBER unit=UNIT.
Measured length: value=38.4 unit=mm
